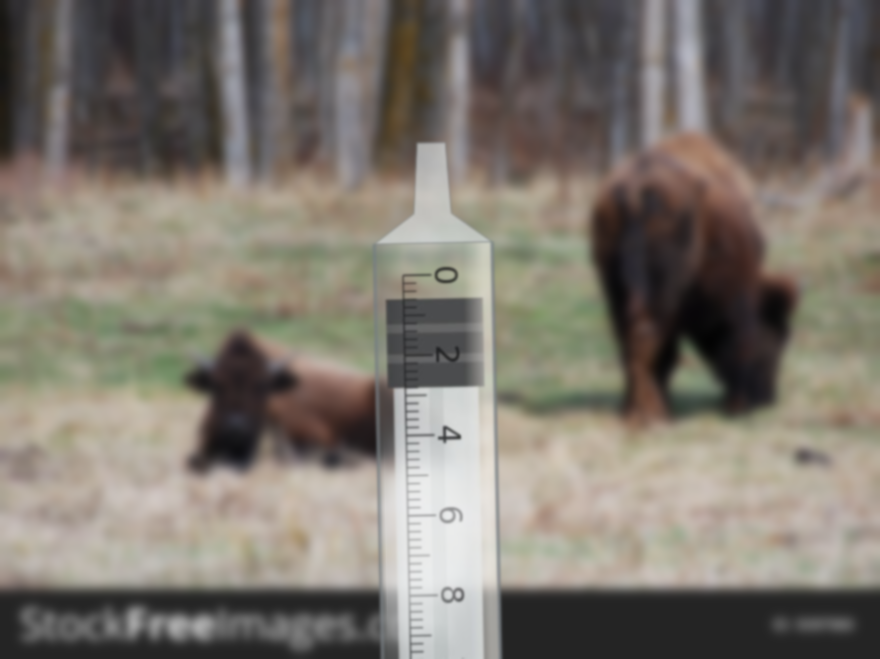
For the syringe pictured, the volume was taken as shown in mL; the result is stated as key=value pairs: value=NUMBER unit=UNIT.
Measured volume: value=0.6 unit=mL
